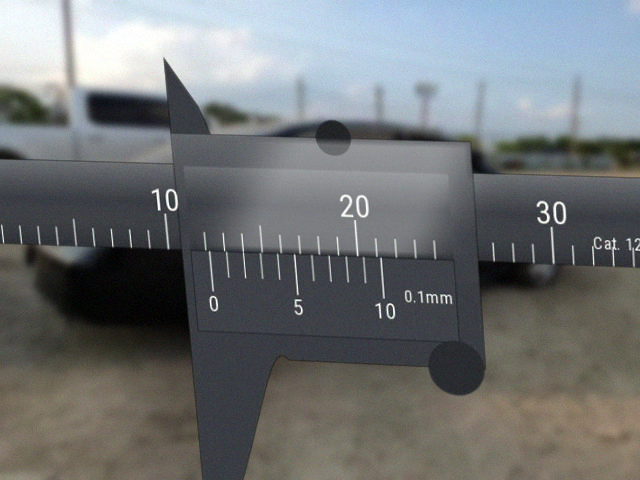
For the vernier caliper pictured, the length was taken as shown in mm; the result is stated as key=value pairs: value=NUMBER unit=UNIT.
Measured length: value=12.2 unit=mm
